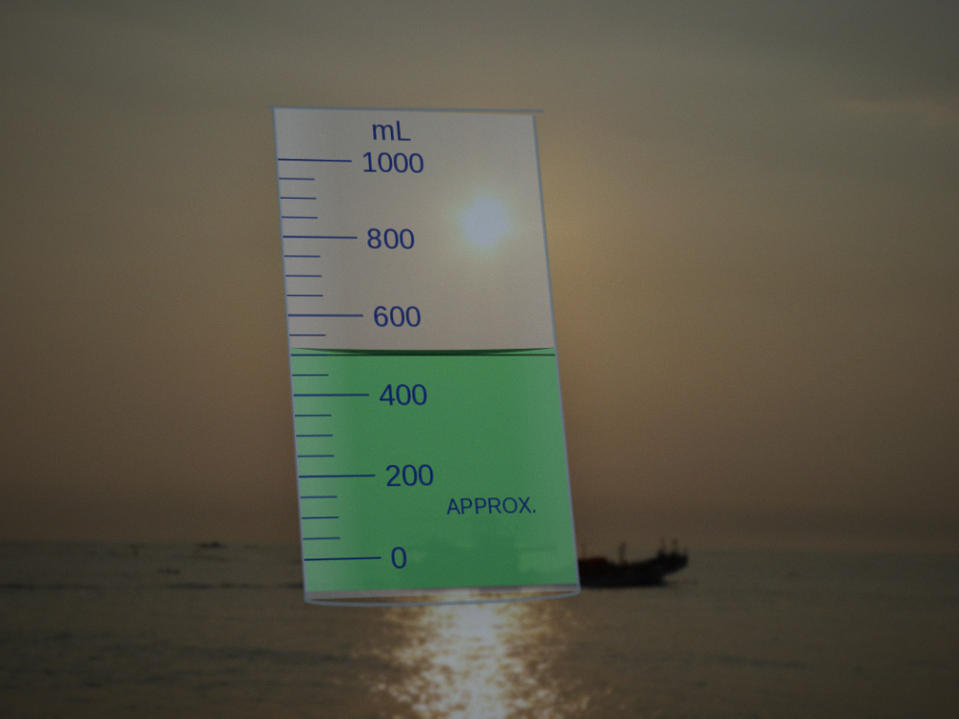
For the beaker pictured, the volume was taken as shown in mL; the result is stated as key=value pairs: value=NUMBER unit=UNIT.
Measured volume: value=500 unit=mL
